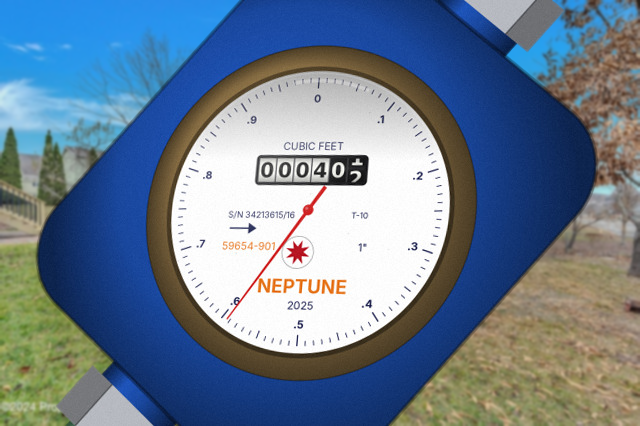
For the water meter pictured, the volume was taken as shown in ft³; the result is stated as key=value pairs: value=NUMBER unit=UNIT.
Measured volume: value=401.59 unit=ft³
